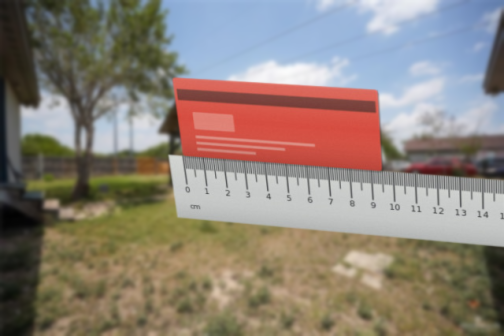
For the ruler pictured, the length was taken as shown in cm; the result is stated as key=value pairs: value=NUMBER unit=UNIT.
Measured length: value=9.5 unit=cm
